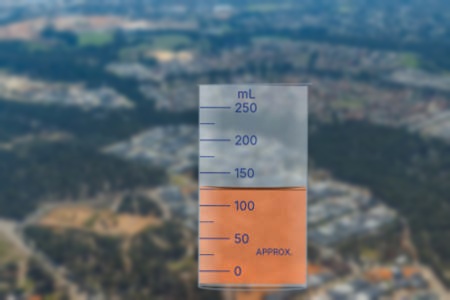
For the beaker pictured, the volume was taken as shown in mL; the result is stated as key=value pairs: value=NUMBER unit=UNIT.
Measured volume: value=125 unit=mL
